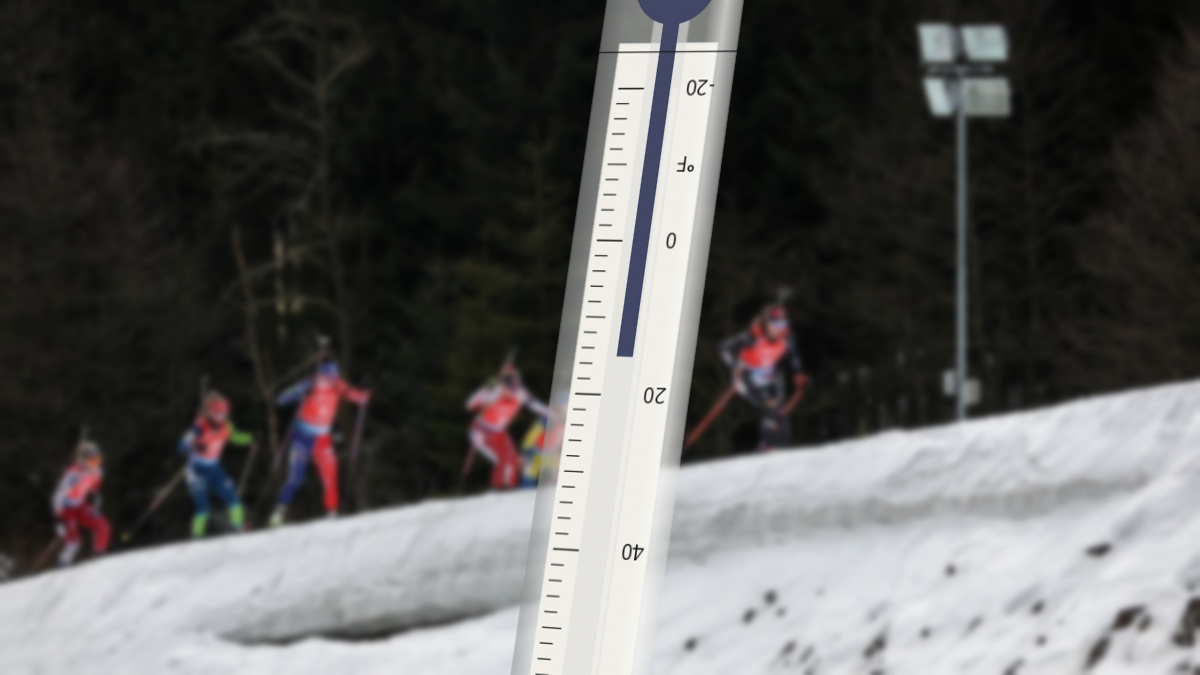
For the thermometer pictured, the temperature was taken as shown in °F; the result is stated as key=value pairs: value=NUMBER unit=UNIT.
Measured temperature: value=15 unit=°F
